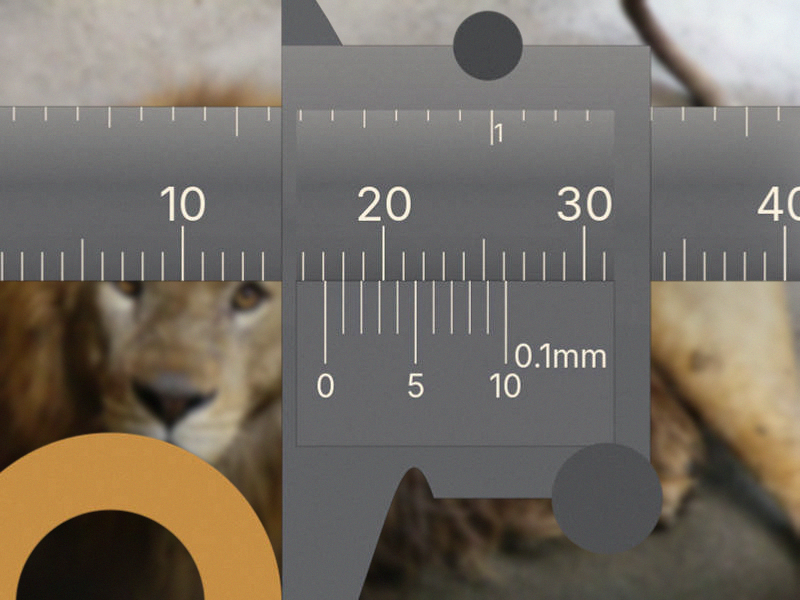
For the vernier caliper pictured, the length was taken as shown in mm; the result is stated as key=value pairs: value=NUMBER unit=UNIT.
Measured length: value=17.1 unit=mm
